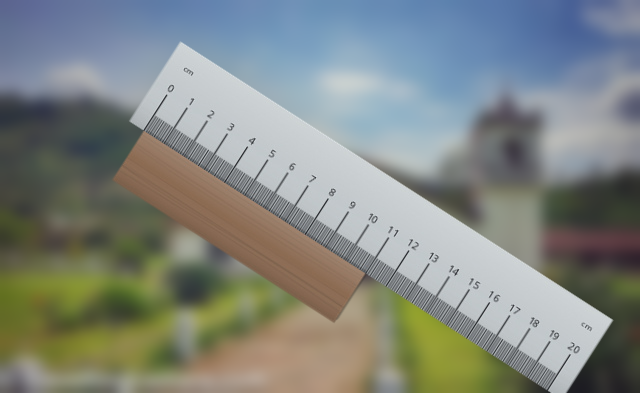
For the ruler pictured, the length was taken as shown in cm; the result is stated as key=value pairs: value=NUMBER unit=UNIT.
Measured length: value=11 unit=cm
